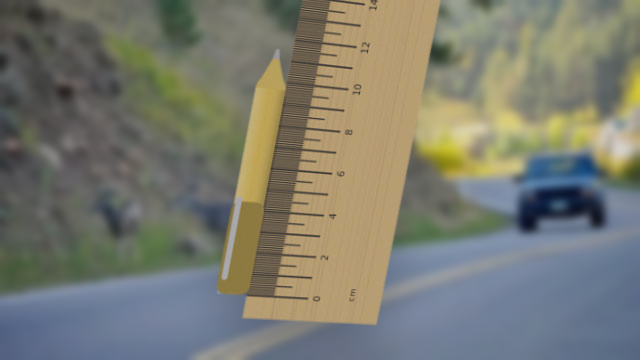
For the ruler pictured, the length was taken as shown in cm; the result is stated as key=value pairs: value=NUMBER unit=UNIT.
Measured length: value=11.5 unit=cm
